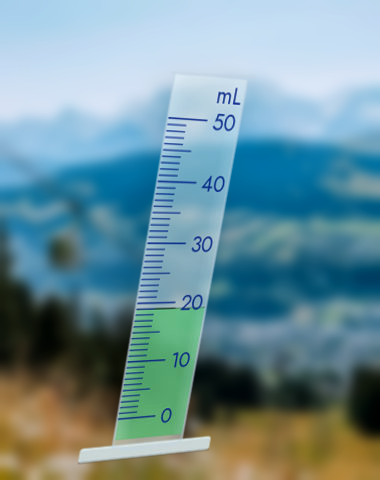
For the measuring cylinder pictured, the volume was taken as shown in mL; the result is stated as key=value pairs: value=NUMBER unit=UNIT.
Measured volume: value=19 unit=mL
